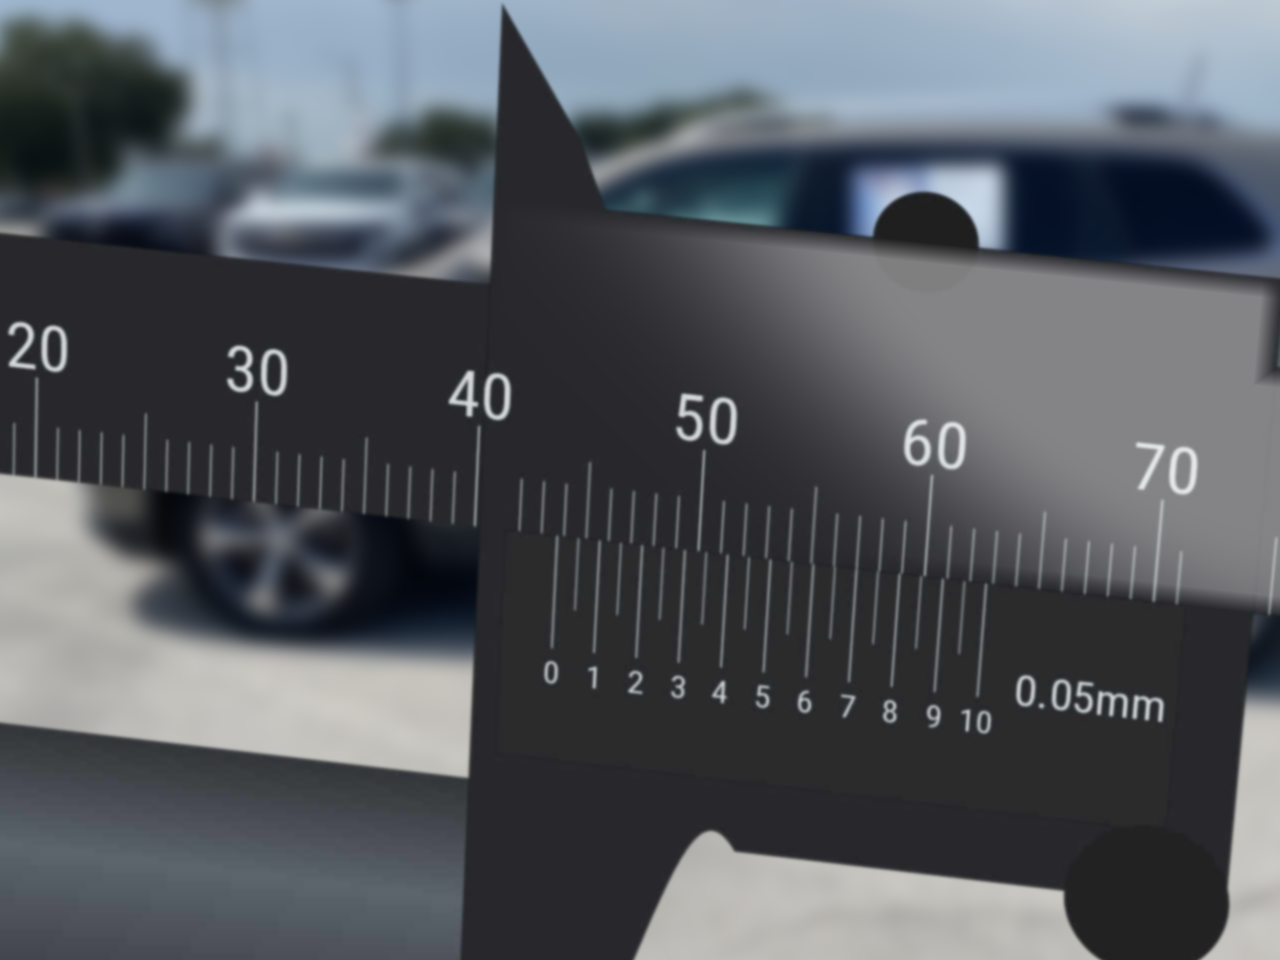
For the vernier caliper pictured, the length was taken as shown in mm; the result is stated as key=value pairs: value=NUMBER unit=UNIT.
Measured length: value=43.7 unit=mm
